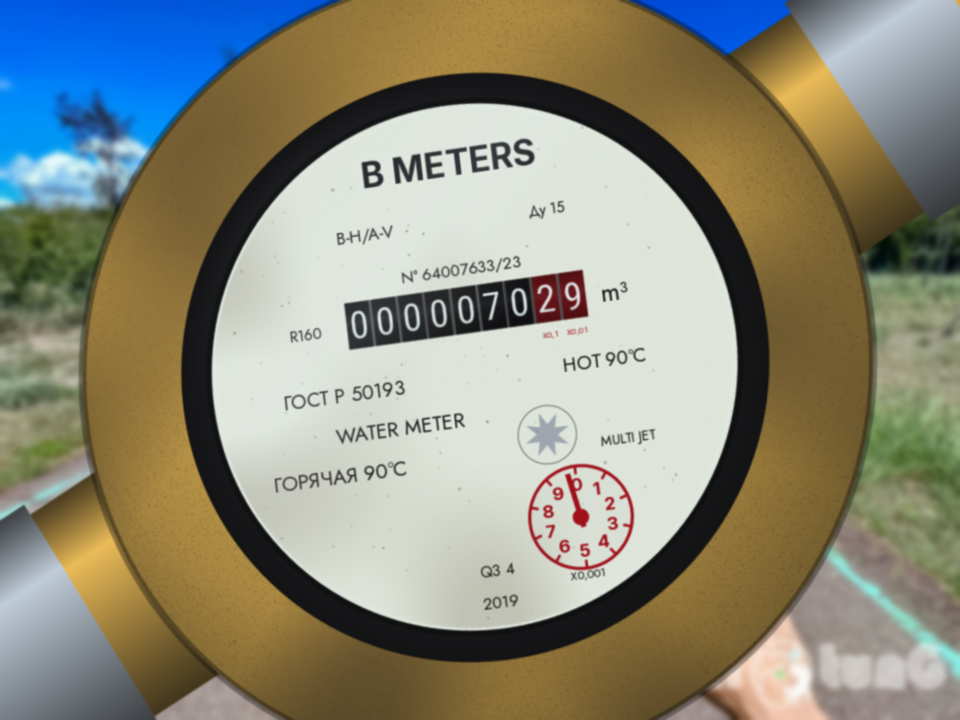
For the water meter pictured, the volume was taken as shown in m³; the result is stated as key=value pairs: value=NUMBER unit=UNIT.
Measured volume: value=70.289 unit=m³
